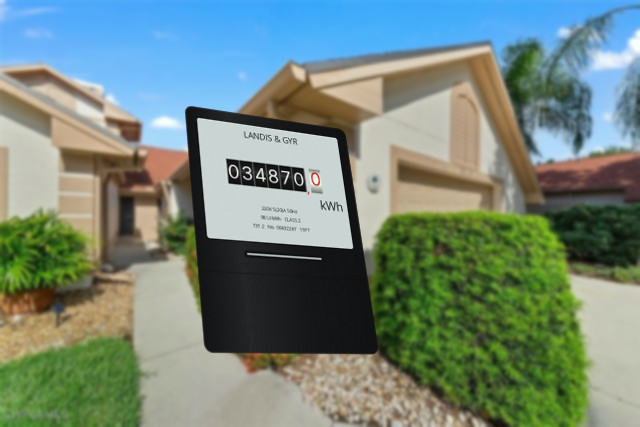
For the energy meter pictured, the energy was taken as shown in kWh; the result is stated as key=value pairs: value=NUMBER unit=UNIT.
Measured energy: value=34870.0 unit=kWh
